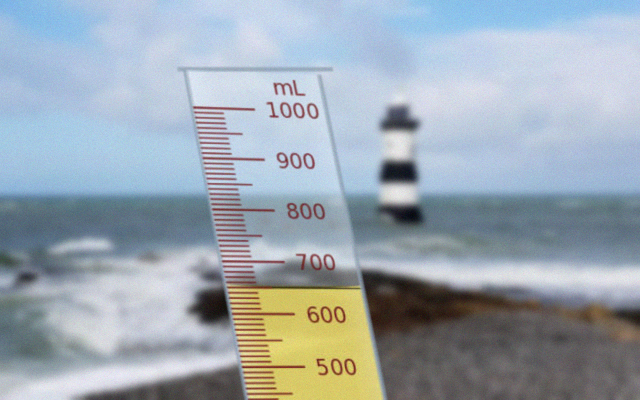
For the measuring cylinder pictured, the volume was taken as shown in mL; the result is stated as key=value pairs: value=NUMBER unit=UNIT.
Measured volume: value=650 unit=mL
